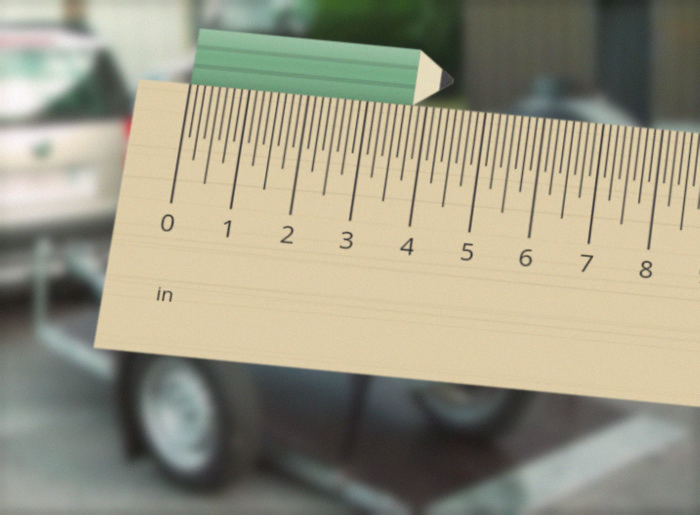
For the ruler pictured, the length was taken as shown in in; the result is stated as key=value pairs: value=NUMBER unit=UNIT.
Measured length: value=4.375 unit=in
